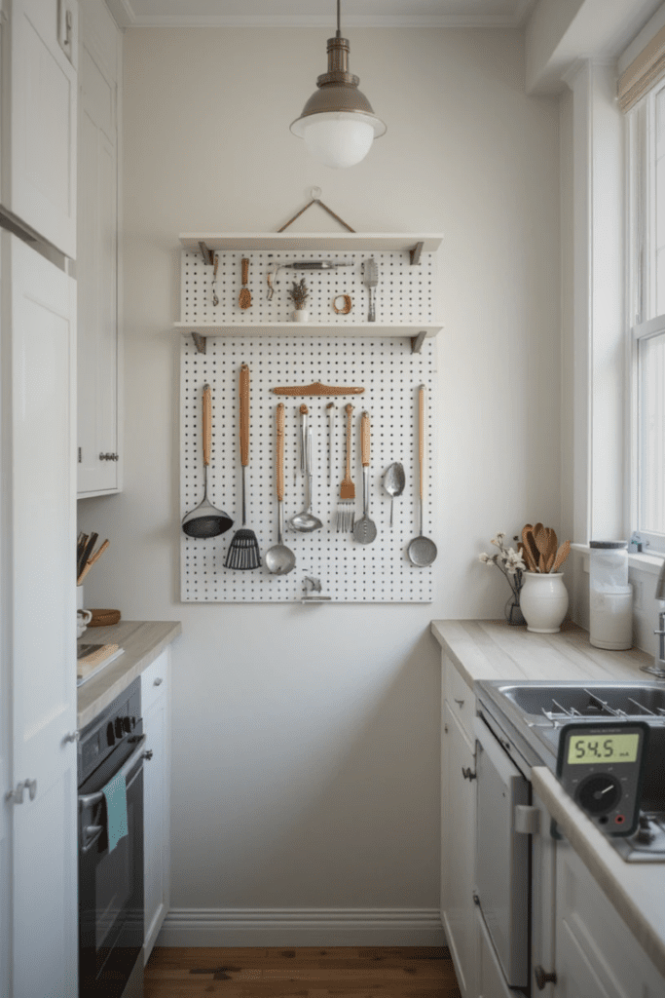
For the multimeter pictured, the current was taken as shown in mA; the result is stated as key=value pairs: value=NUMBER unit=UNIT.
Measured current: value=54.5 unit=mA
